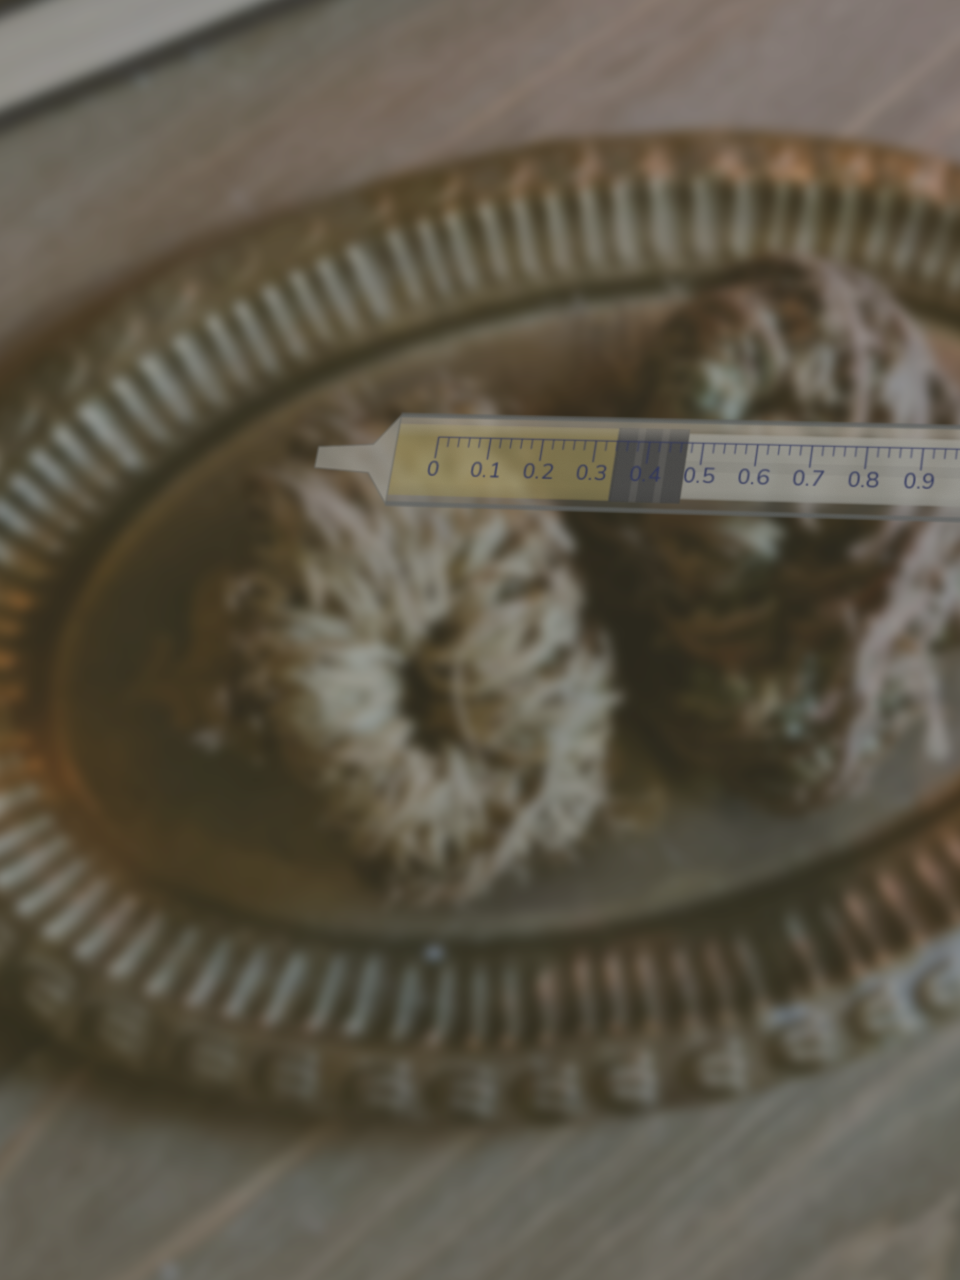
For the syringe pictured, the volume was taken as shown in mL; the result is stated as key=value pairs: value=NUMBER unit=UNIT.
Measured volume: value=0.34 unit=mL
